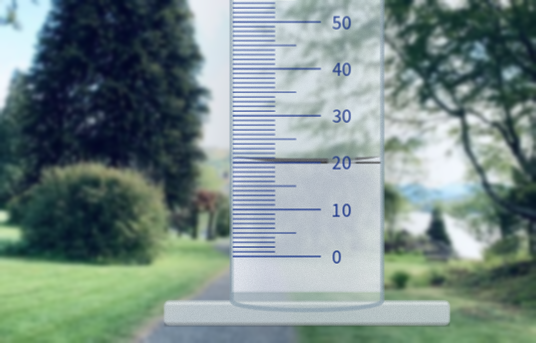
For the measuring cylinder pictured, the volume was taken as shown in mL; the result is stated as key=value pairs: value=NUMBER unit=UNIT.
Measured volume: value=20 unit=mL
